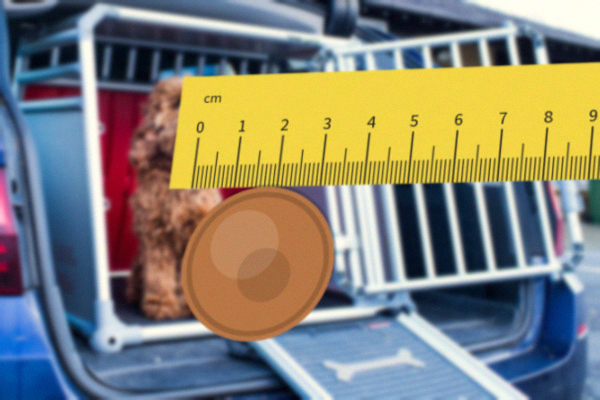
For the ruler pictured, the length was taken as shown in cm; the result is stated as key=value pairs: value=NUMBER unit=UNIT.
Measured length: value=3.5 unit=cm
